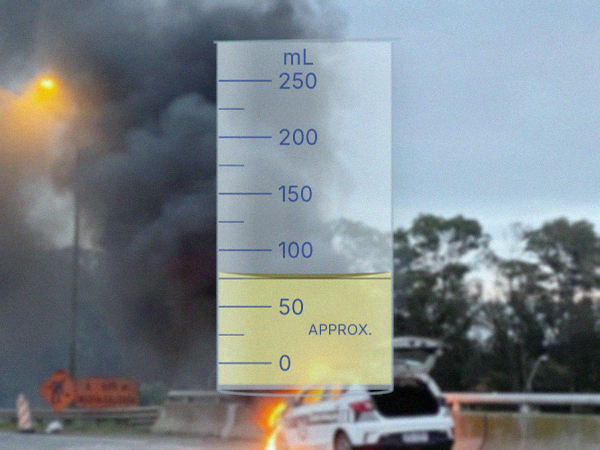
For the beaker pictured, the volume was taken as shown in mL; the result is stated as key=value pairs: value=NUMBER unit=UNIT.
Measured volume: value=75 unit=mL
